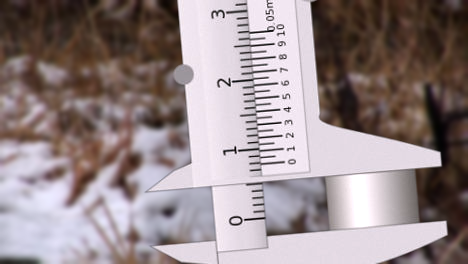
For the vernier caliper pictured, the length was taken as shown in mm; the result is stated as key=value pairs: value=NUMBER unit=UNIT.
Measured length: value=7.8 unit=mm
